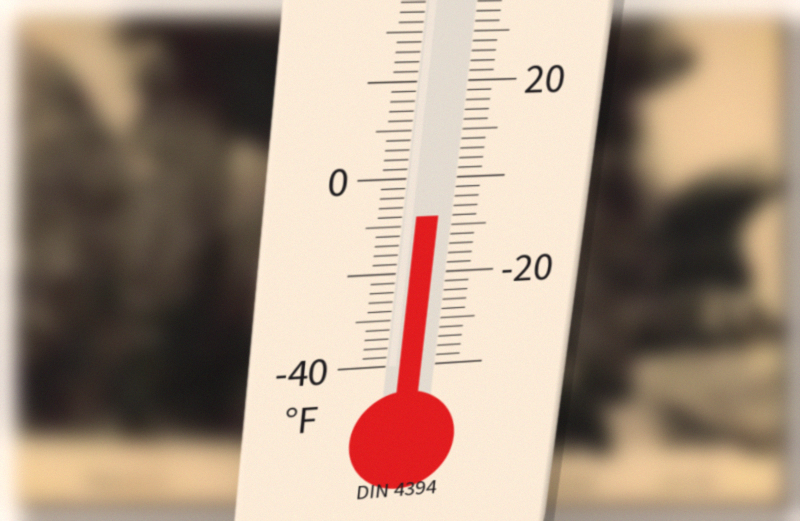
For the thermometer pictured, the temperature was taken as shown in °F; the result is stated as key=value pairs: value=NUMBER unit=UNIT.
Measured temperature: value=-8 unit=°F
